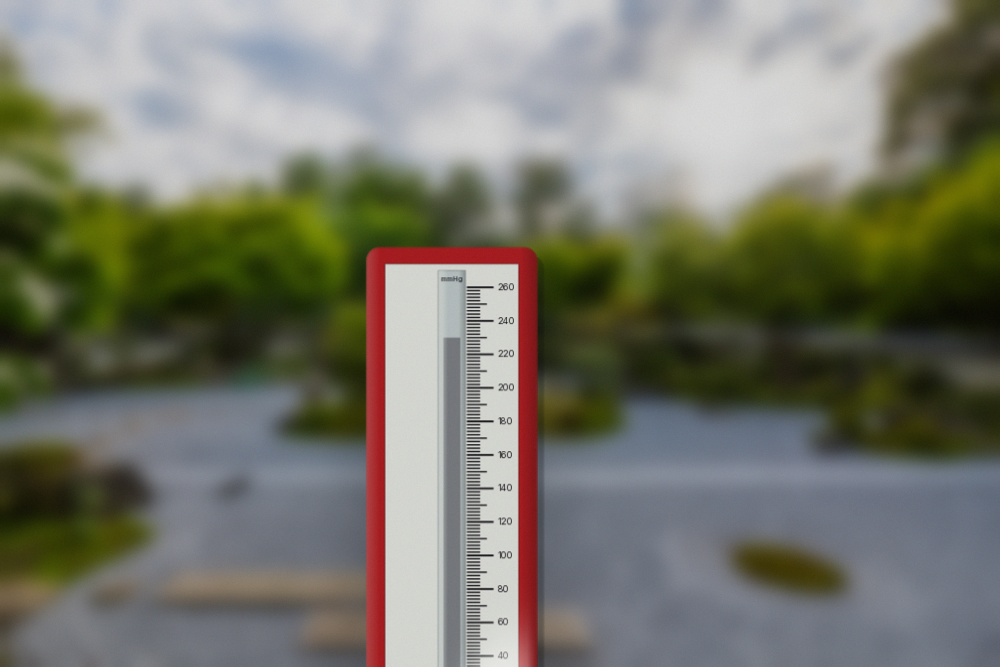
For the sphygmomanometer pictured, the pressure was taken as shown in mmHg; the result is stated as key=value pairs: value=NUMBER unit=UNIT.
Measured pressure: value=230 unit=mmHg
